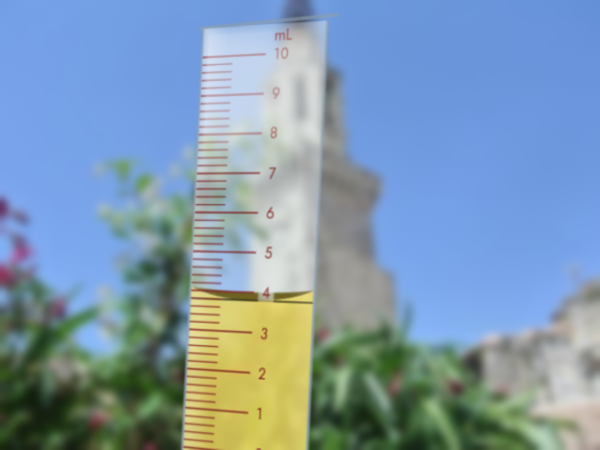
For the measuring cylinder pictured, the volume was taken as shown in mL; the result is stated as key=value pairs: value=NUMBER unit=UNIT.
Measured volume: value=3.8 unit=mL
